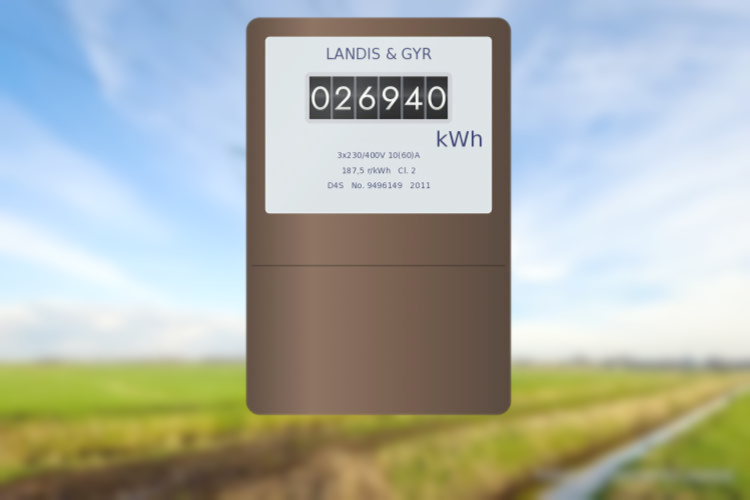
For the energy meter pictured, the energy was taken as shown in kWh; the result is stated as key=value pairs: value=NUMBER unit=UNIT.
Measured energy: value=26940 unit=kWh
